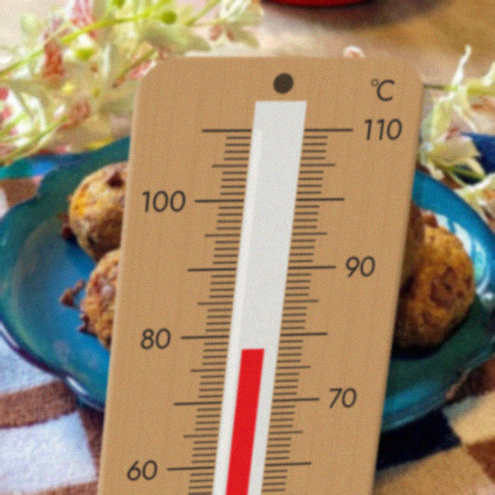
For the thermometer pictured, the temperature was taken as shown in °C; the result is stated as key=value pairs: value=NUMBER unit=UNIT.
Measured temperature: value=78 unit=°C
